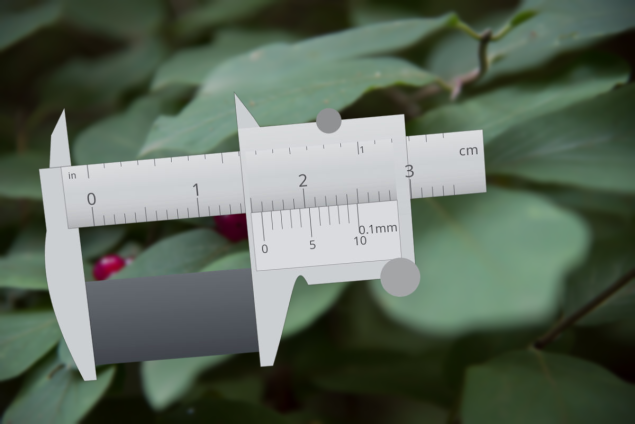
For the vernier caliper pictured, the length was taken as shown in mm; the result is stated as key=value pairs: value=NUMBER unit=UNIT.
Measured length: value=15.9 unit=mm
